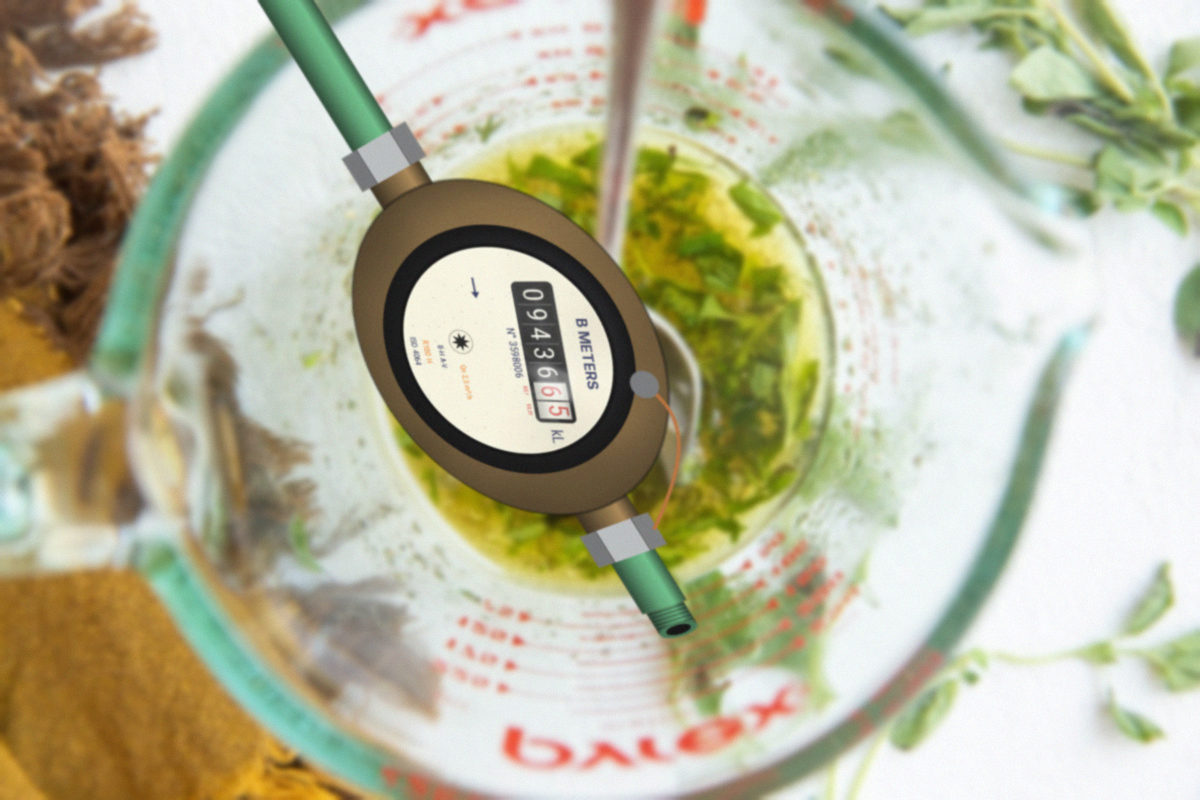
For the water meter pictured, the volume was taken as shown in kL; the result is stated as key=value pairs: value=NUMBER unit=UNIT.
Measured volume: value=9436.65 unit=kL
